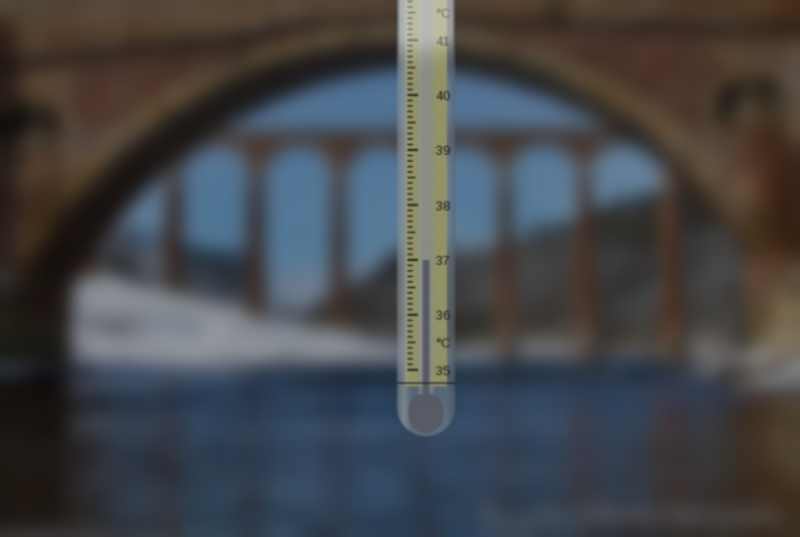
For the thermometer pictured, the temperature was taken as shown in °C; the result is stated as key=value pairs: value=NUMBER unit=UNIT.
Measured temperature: value=37 unit=°C
